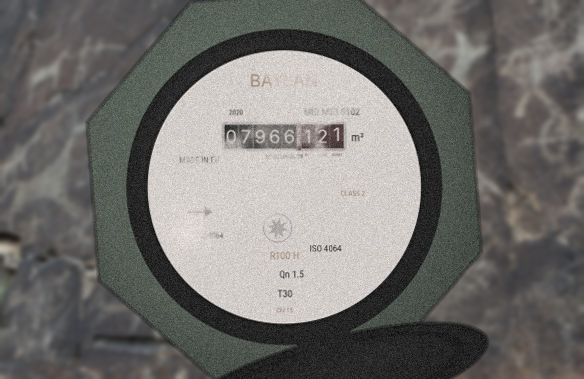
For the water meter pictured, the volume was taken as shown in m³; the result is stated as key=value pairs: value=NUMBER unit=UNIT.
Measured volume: value=7966.121 unit=m³
